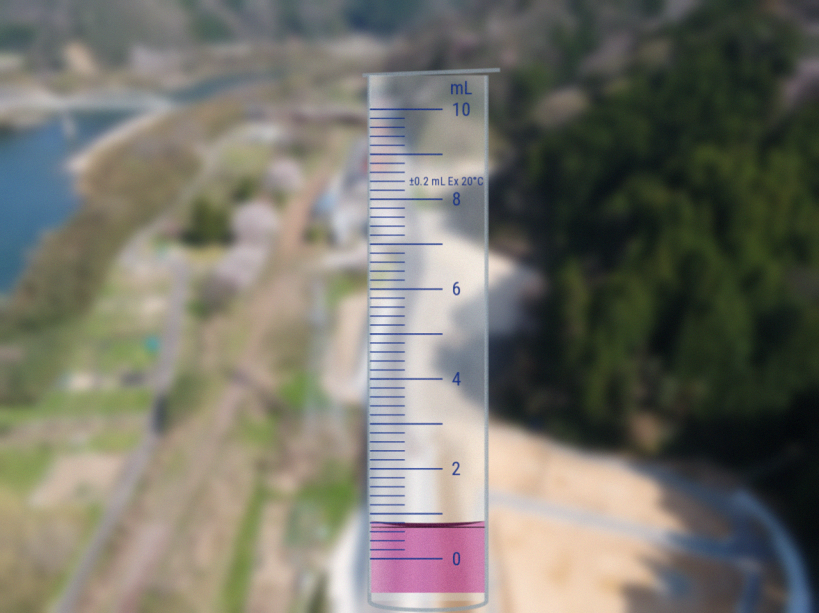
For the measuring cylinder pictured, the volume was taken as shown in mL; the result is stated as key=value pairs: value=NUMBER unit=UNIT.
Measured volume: value=0.7 unit=mL
